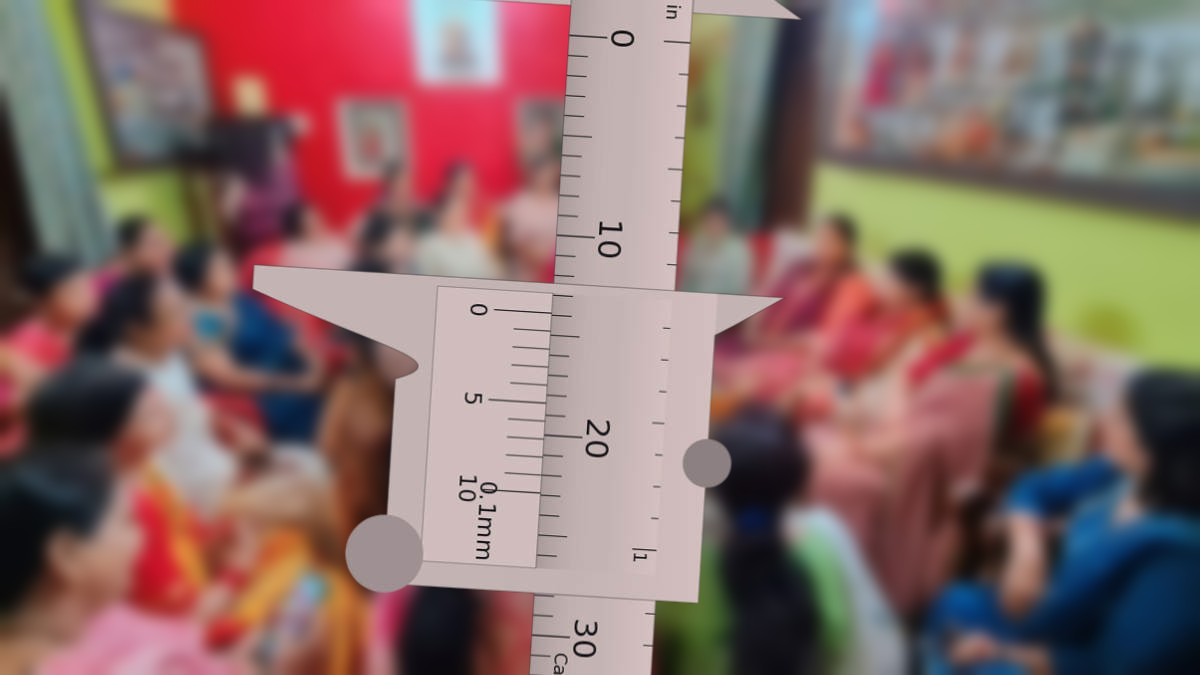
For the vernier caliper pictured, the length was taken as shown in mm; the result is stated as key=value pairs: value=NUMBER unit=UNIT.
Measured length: value=13.9 unit=mm
